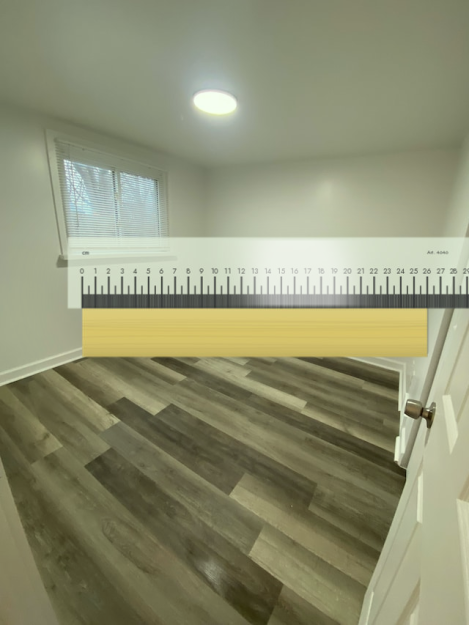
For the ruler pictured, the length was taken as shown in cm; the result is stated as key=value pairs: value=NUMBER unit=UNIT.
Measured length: value=26 unit=cm
